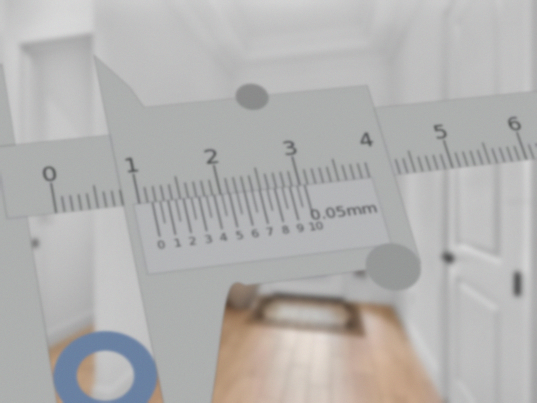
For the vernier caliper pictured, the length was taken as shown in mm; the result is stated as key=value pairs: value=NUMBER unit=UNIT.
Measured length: value=11.6 unit=mm
